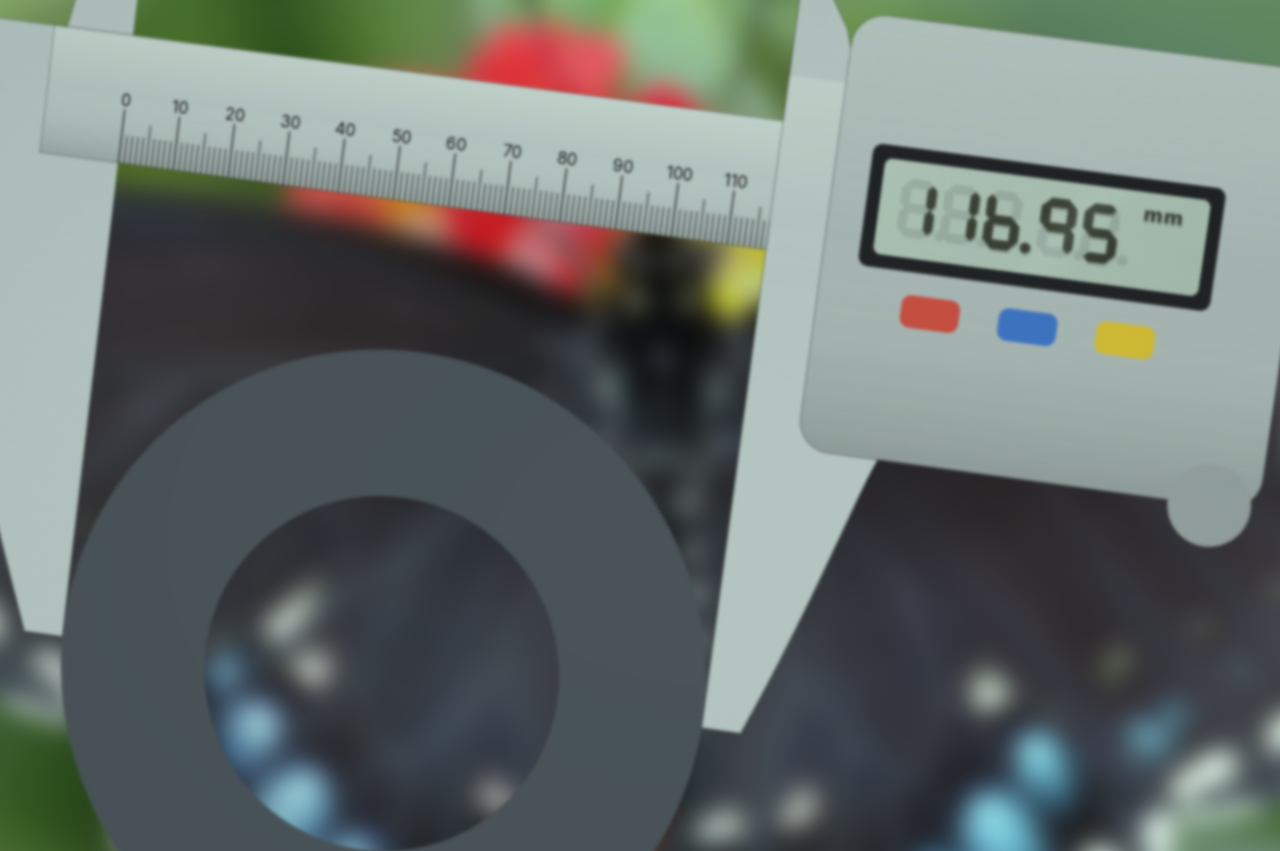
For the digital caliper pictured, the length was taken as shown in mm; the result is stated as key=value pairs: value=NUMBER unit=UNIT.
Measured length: value=116.95 unit=mm
